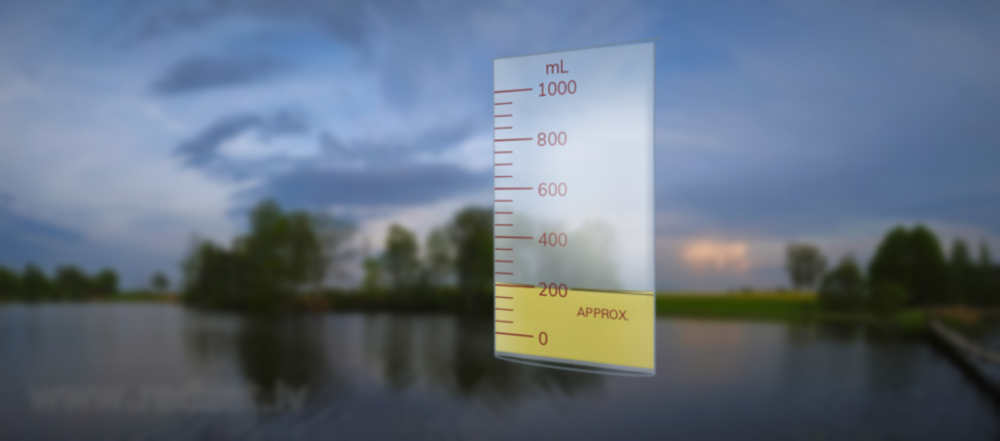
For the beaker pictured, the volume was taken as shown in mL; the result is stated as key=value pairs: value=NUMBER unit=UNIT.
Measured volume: value=200 unit=mL
